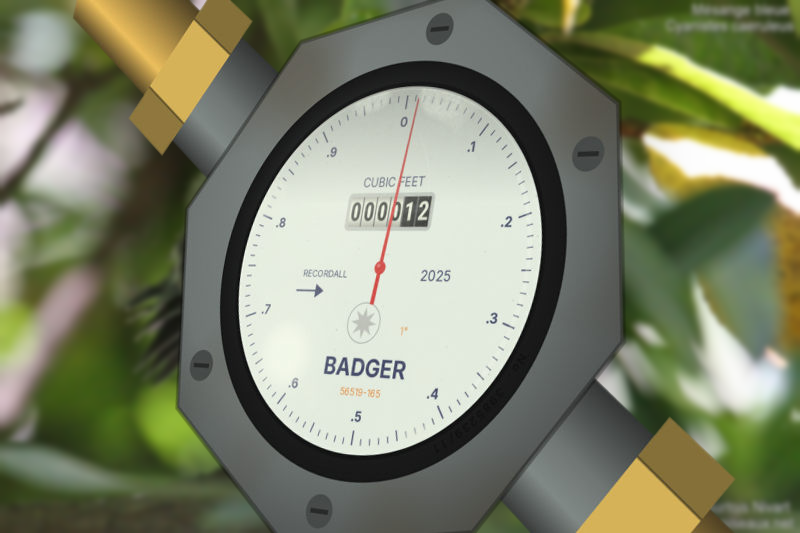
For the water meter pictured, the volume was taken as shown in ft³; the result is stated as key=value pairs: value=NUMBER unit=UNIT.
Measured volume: value=12.01 unit=ft³
